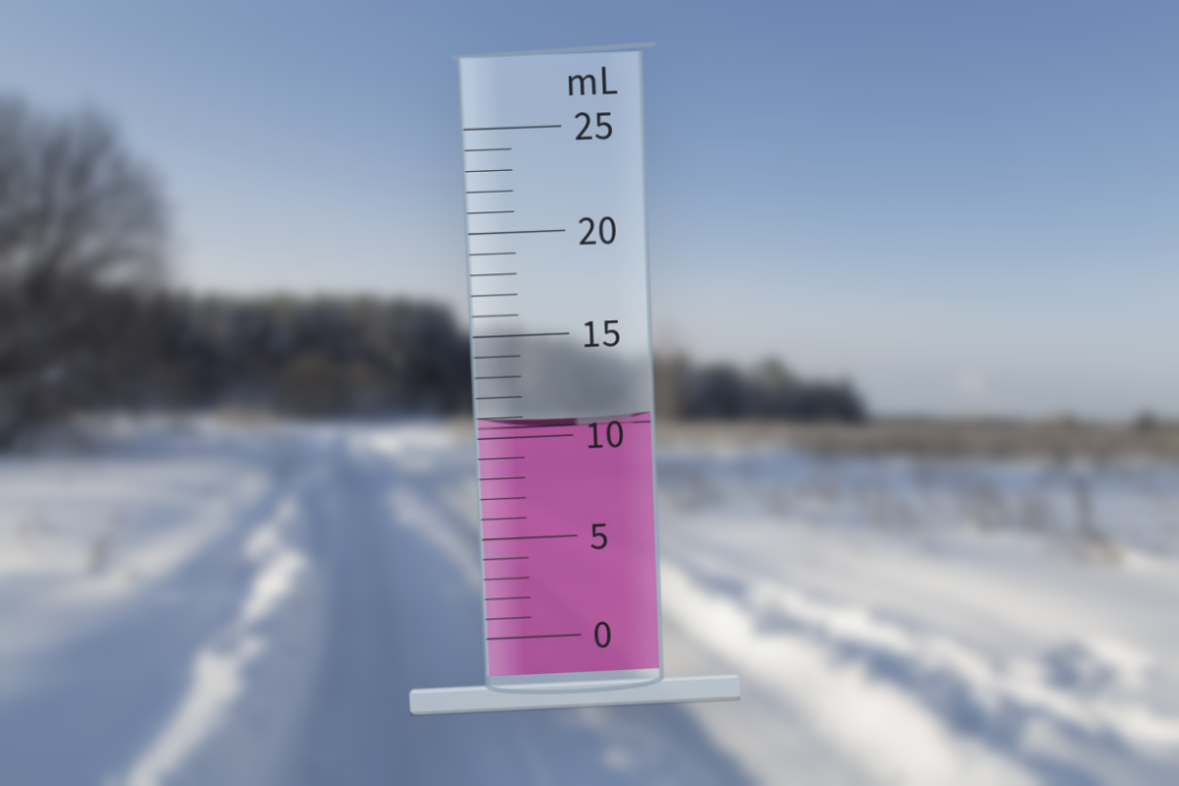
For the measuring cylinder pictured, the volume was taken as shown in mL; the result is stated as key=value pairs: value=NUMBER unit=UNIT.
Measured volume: value=10.5 unit=mL
